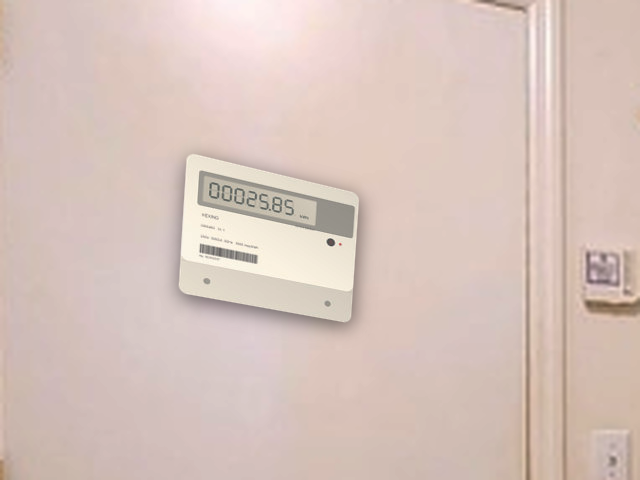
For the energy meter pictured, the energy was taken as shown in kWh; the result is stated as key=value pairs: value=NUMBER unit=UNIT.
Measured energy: value=25.85 unit=kWh
